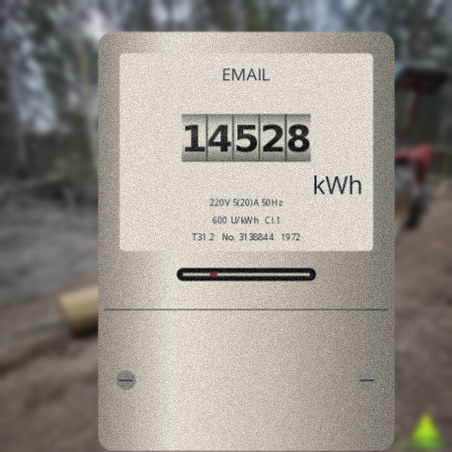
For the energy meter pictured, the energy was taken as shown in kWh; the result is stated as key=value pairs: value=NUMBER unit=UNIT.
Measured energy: value=14528 unit=kWh
